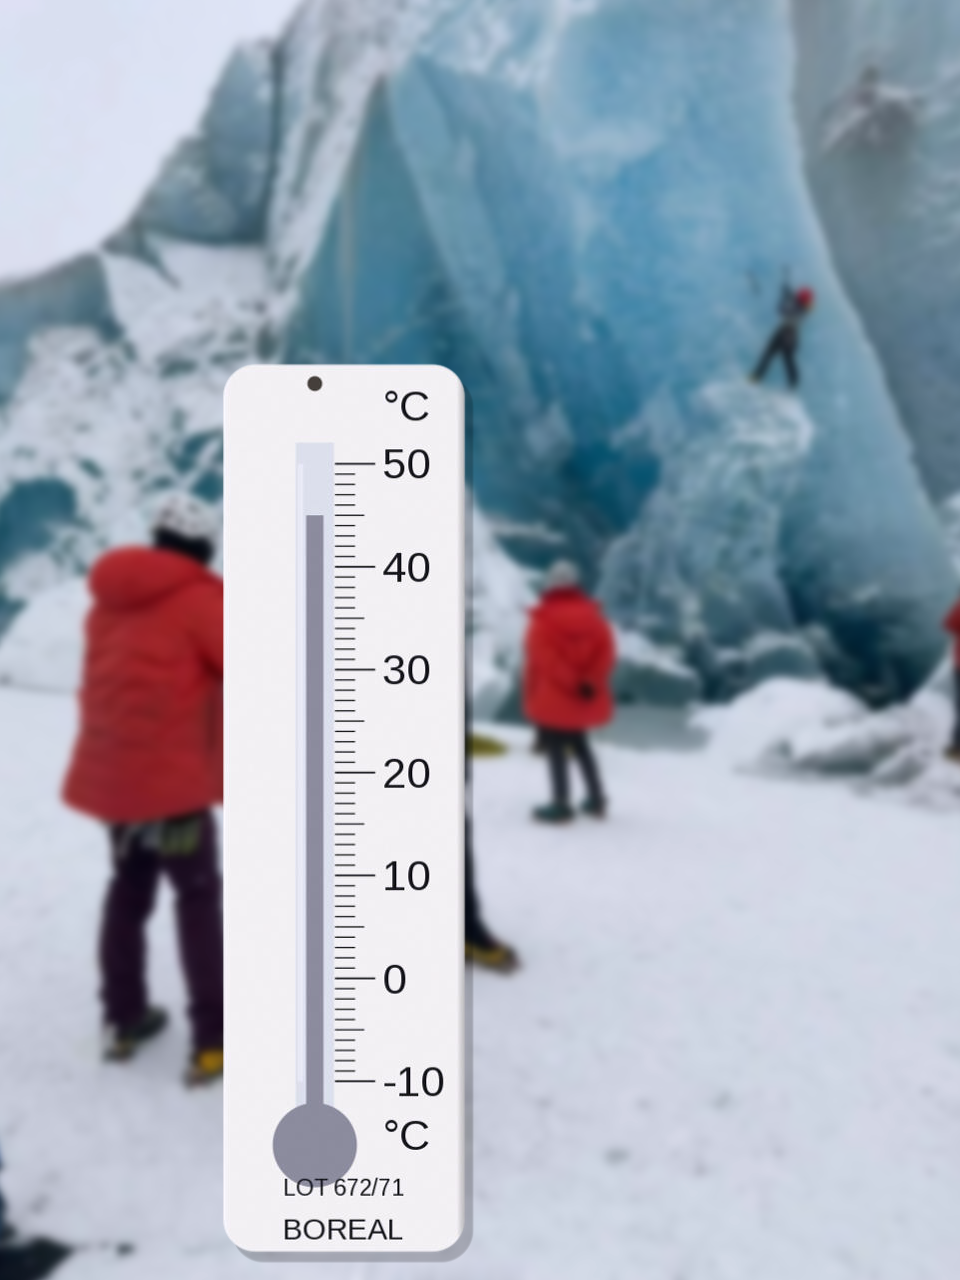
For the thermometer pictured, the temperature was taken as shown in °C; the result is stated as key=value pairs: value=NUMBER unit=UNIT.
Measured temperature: value=45 unit=°C
